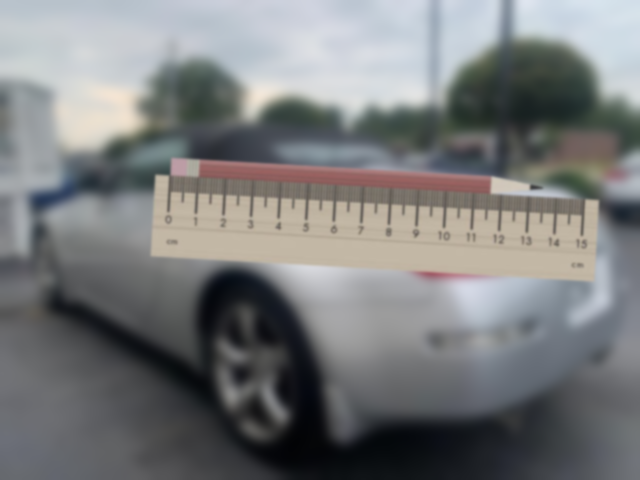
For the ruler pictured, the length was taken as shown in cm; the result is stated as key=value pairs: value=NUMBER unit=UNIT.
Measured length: value=13.5 unit=cm
